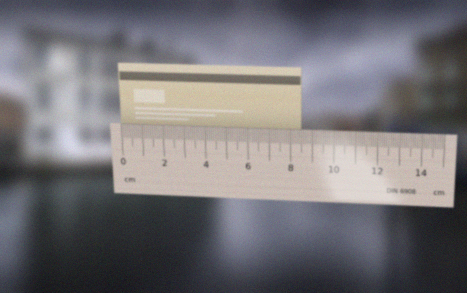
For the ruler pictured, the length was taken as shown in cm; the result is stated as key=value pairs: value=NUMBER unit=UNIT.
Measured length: value=8.5 unit=cm
